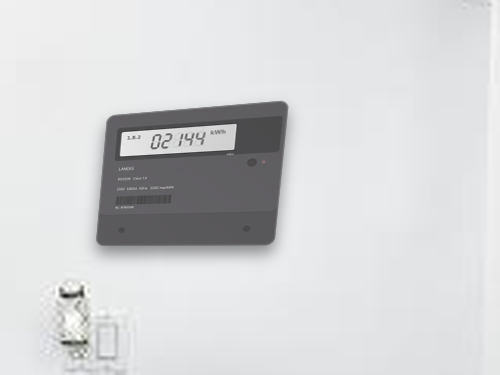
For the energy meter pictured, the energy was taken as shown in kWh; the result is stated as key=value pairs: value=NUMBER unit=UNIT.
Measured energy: value=2144 unit=kWh
